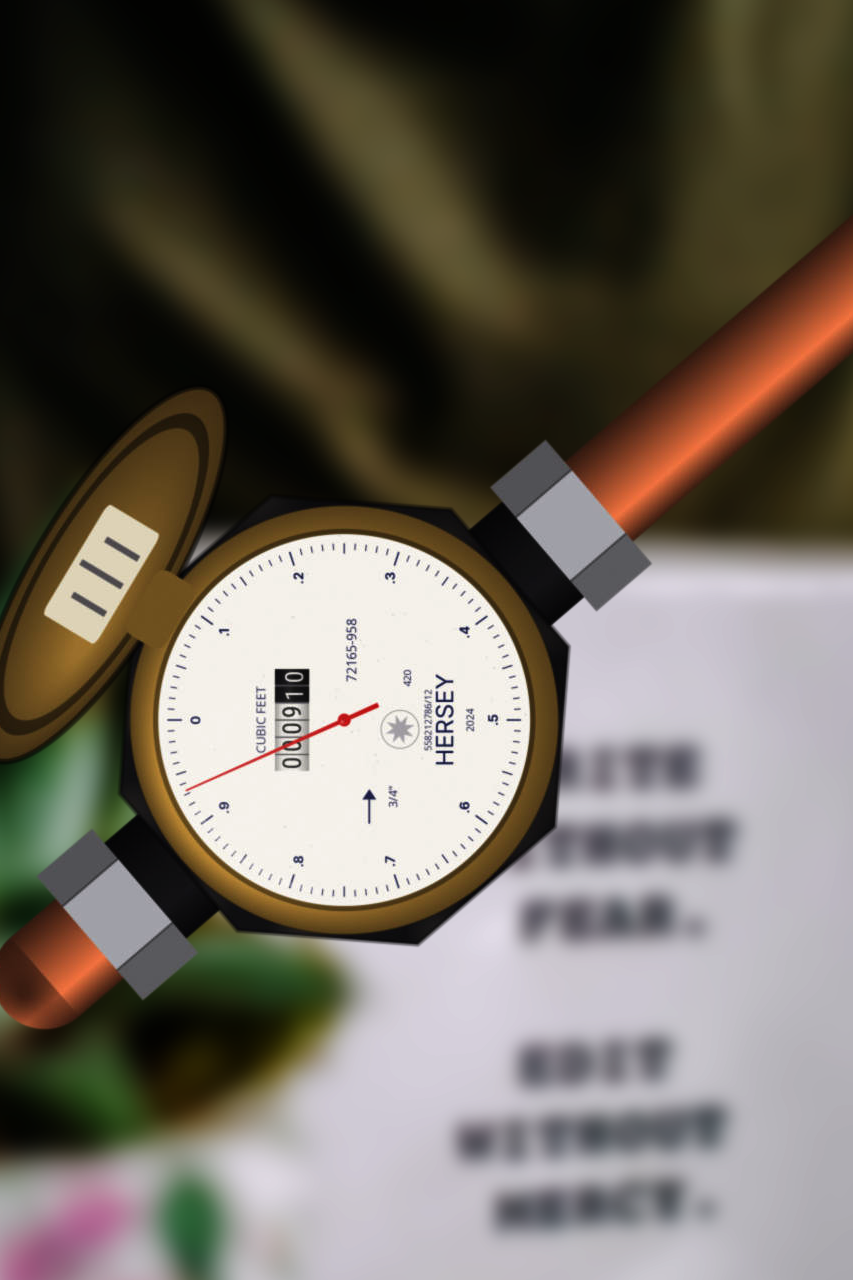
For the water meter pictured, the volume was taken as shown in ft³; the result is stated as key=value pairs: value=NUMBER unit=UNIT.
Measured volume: value=909.93 unit=ft³
